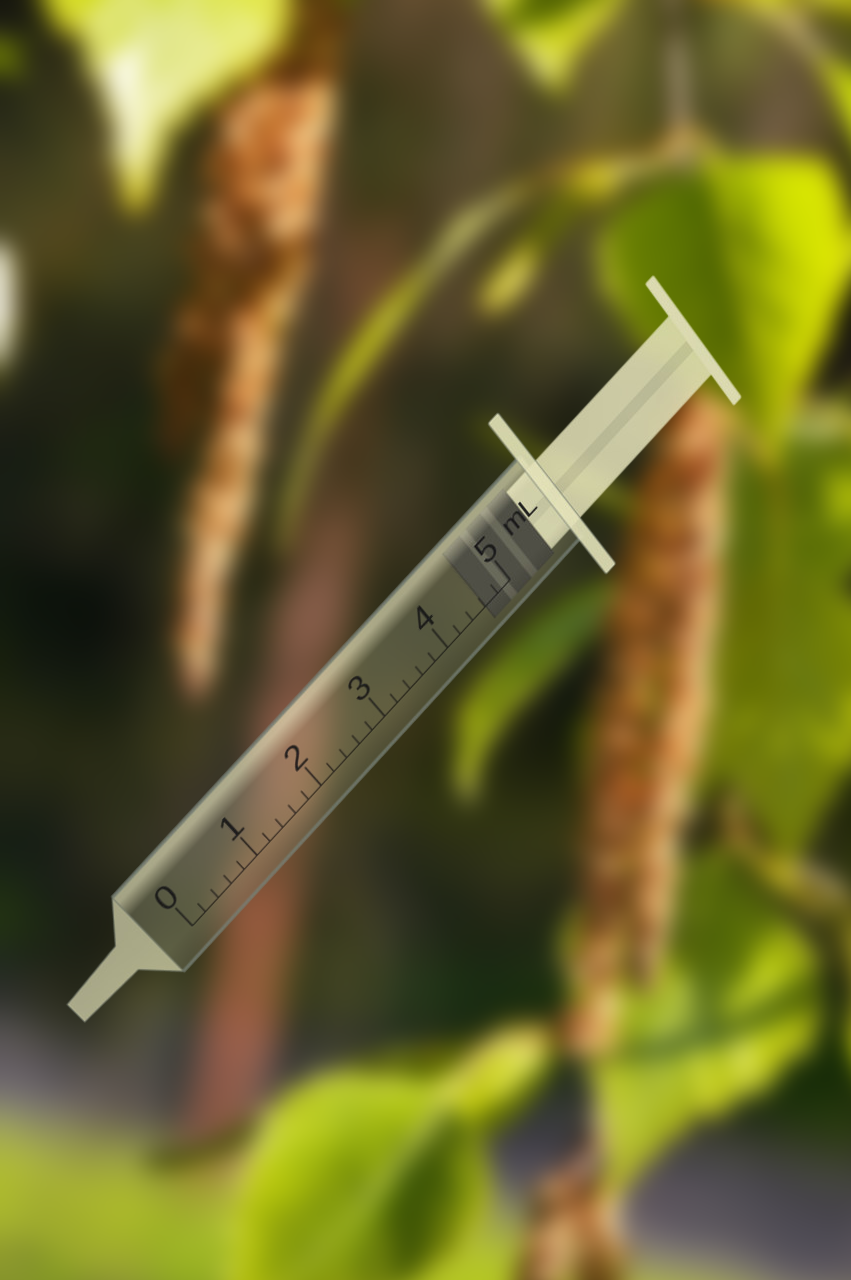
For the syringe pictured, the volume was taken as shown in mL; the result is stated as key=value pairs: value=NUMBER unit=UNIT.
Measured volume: value=4.6 unit=mL
